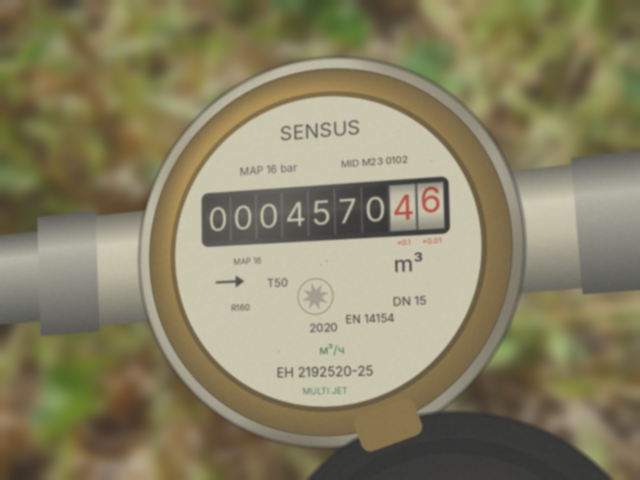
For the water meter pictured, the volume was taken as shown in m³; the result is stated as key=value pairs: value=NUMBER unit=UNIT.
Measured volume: value=4570.46 unit=m³
